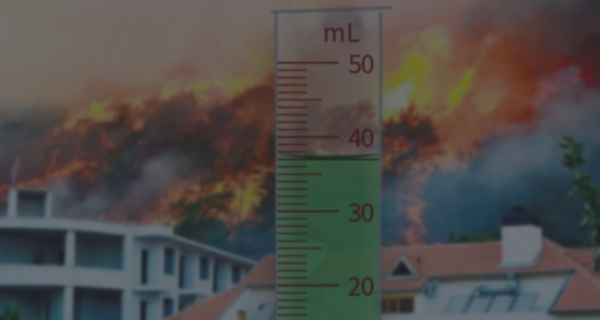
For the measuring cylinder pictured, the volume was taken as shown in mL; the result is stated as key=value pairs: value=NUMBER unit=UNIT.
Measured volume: value=37 unit=mL
